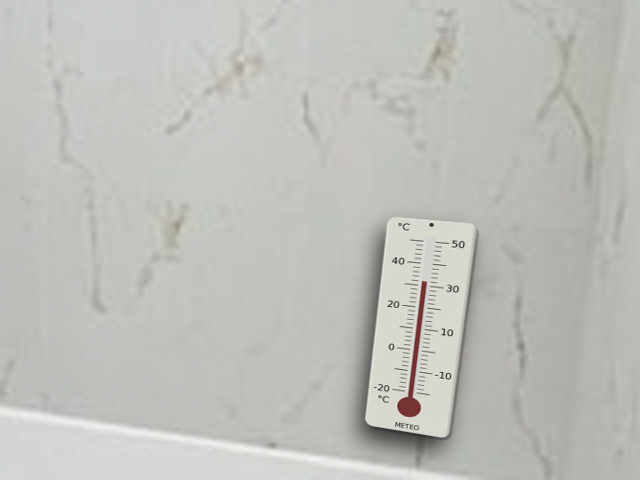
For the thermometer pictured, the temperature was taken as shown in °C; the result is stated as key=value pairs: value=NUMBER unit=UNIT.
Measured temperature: value=32 unit=°C
